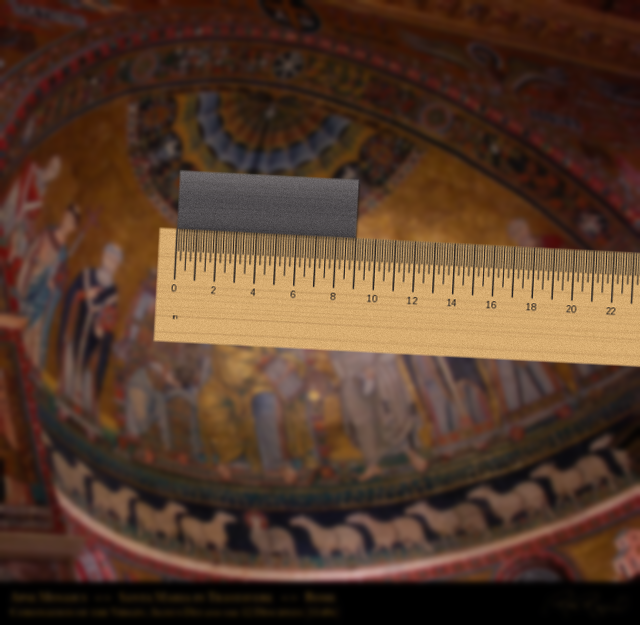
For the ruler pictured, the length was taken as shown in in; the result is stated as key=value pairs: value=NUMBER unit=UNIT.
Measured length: value=9 unit=in
